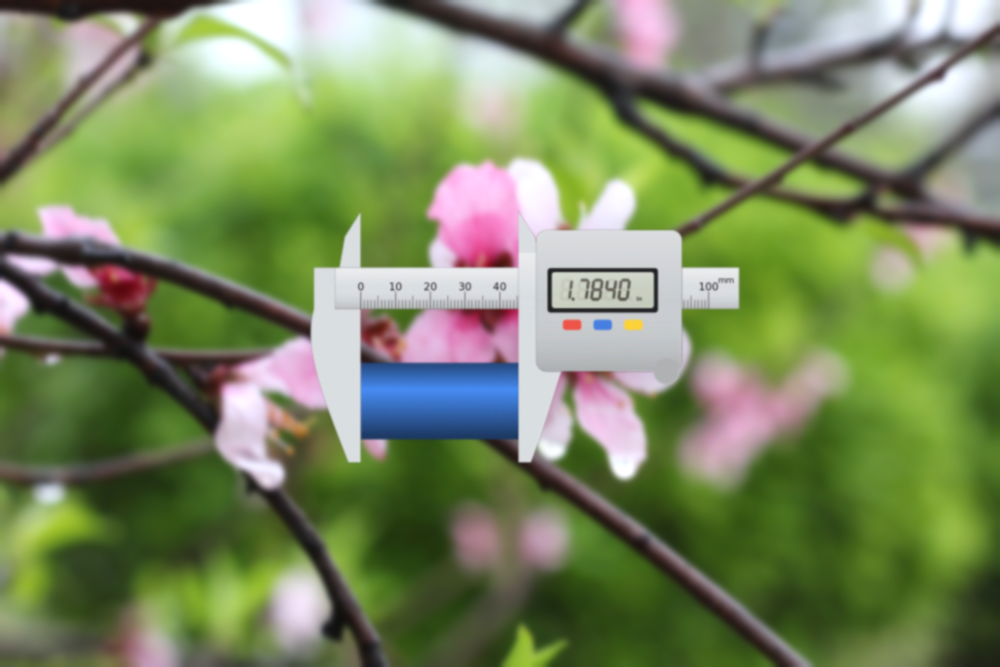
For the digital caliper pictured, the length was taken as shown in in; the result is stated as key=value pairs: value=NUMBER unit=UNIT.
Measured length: value=1.7840 unit=in
